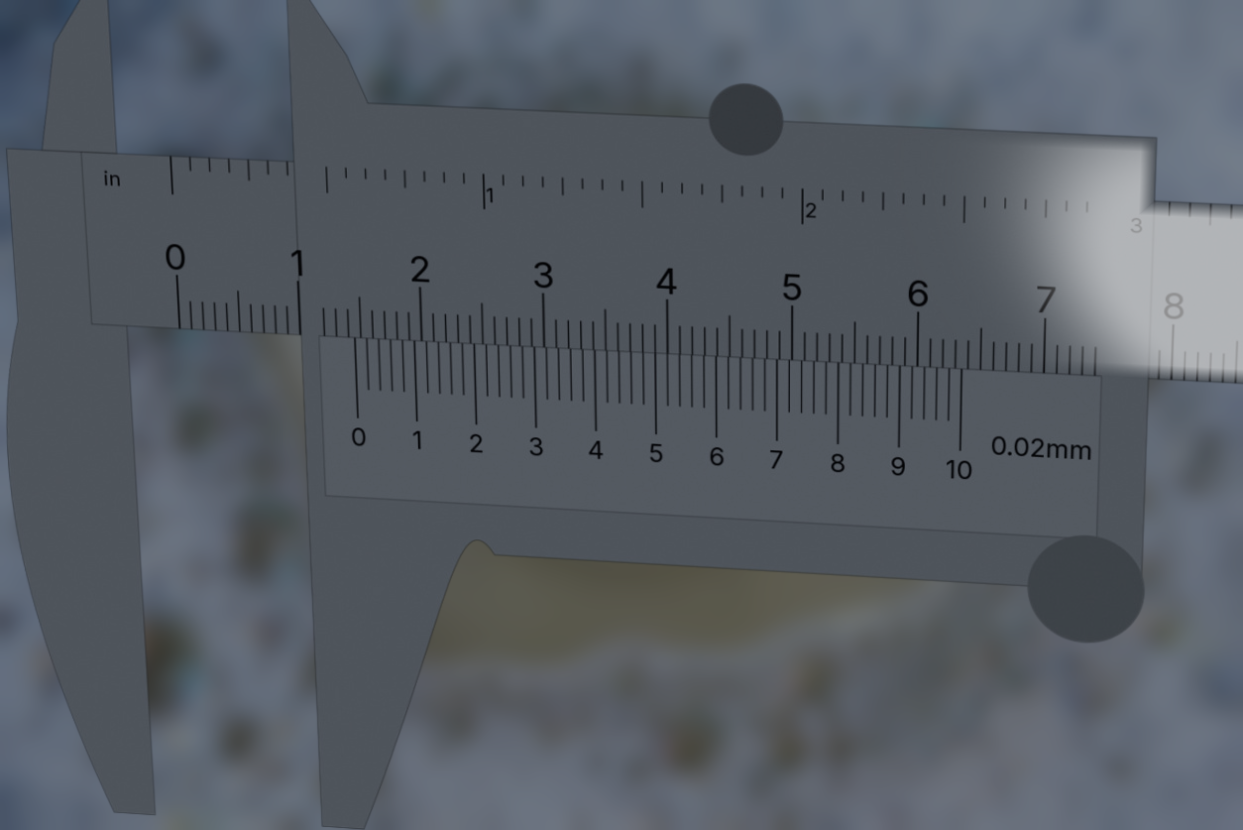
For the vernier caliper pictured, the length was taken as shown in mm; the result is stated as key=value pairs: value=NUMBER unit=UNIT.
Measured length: value=14.5 unit=mm
